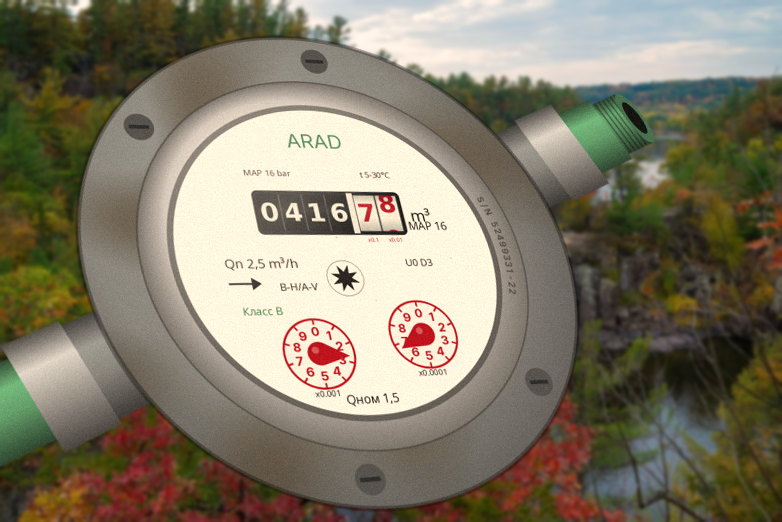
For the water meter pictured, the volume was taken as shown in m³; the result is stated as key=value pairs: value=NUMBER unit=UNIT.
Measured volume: value=416.7826 unit=m³
